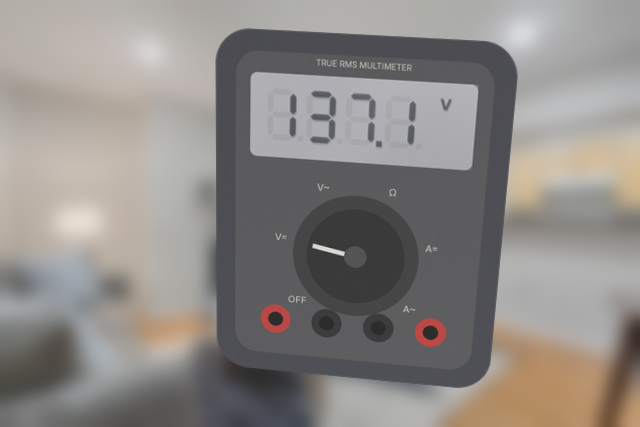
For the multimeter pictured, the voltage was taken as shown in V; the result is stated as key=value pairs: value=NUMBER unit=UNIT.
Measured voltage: value=137.1 unit=V
